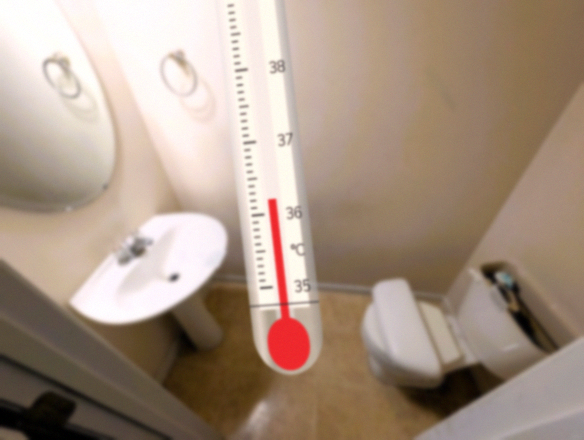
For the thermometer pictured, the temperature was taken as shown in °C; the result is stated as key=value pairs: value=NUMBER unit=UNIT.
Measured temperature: value=36.2 unit=°C
